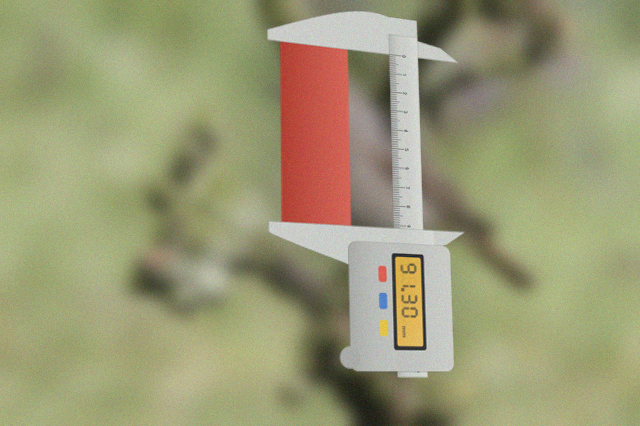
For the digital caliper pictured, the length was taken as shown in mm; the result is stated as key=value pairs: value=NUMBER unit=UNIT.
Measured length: value=91.30 unit=mm
